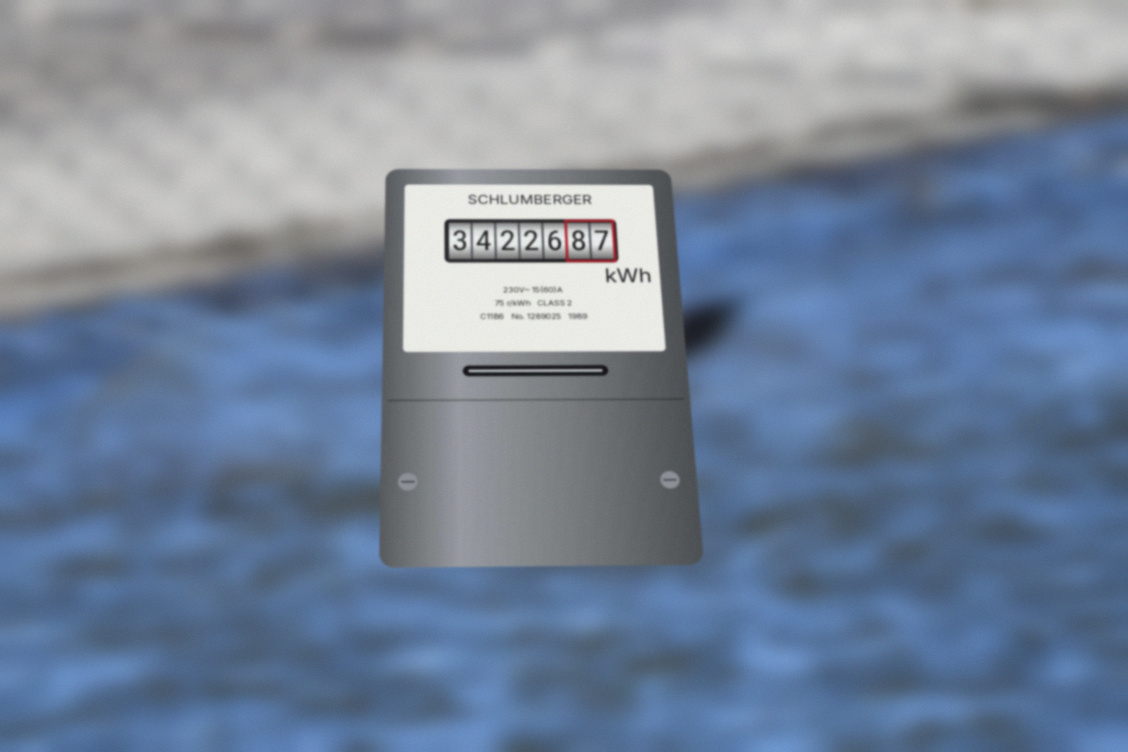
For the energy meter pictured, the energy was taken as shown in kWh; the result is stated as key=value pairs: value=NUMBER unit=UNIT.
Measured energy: value=34226.87 unit=kWh
